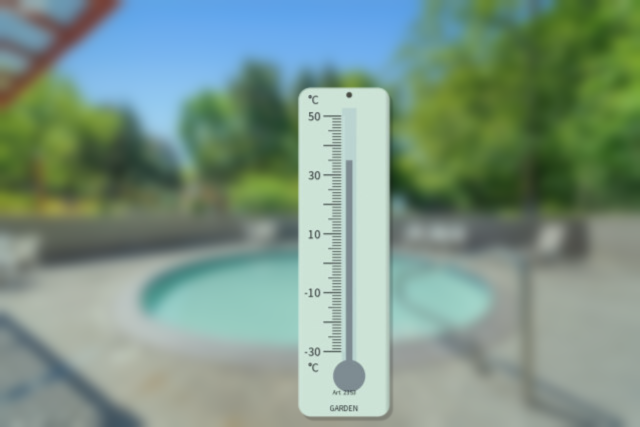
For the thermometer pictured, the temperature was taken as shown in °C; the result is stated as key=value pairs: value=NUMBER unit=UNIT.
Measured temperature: value=35 unit=°C
